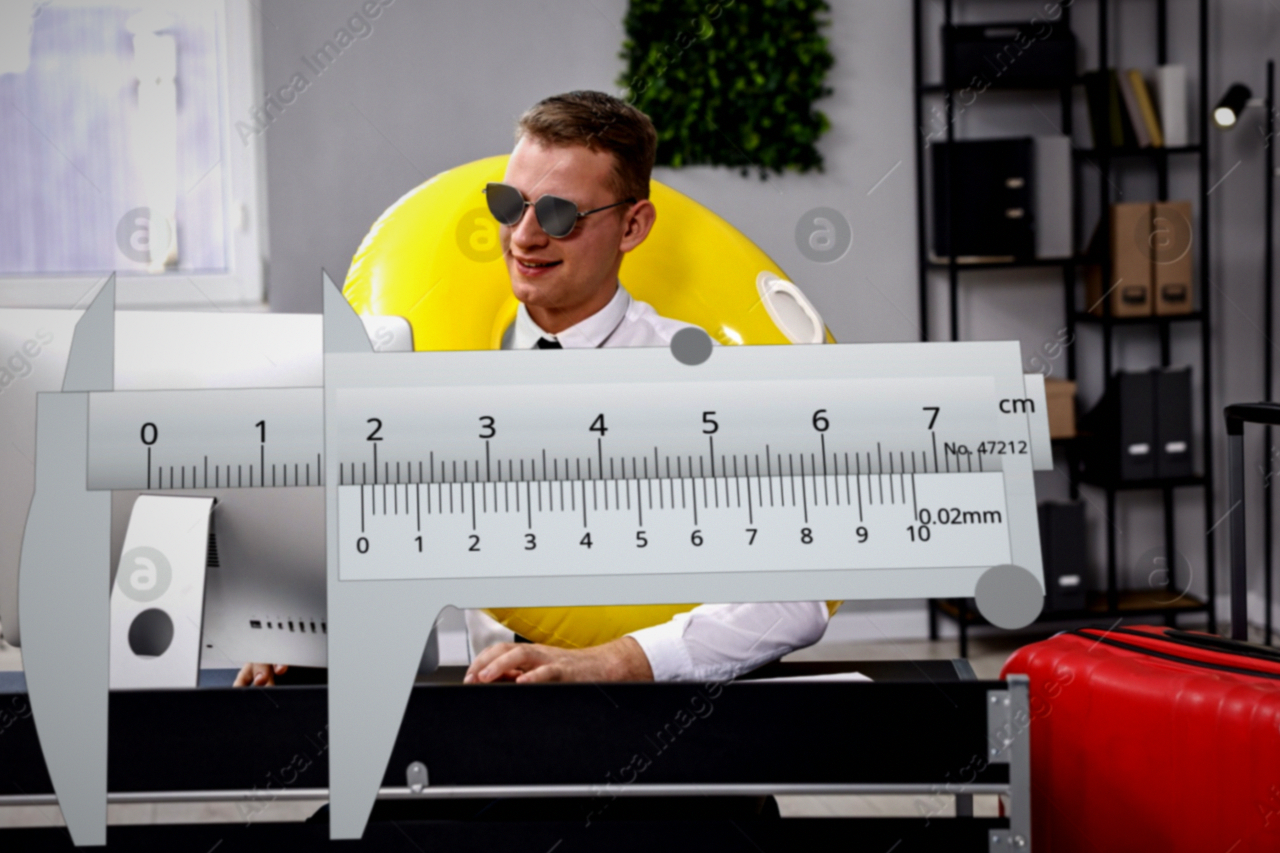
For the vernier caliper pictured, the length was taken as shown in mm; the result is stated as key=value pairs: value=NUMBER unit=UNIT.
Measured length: value=18.8 unit=mm
